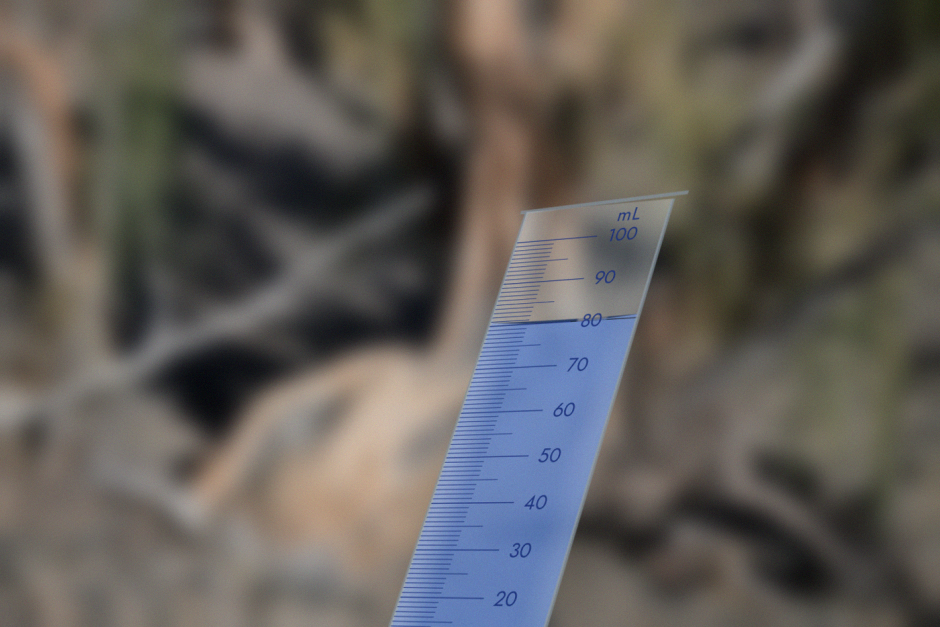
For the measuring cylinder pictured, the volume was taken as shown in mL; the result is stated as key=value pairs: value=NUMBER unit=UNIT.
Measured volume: value=80 unit=mL
